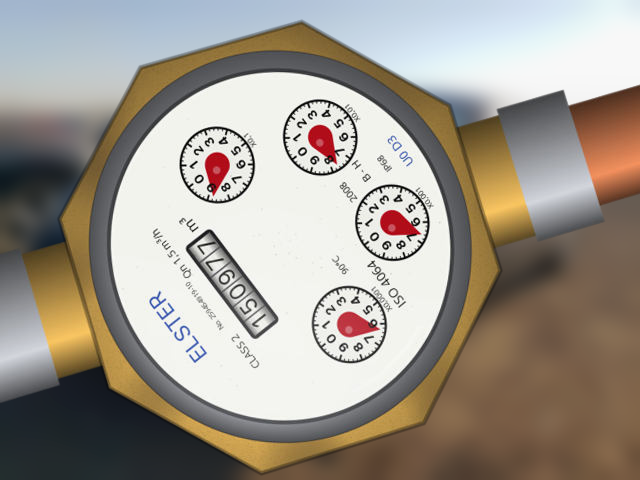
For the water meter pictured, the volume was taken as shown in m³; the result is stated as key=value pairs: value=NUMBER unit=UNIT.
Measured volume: value=150976.8766 unit=m³
